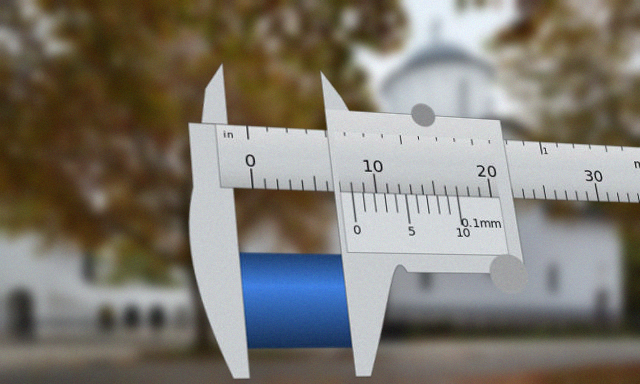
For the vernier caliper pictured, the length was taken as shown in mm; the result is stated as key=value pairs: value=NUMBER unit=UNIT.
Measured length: value=8.0 unit=mm
